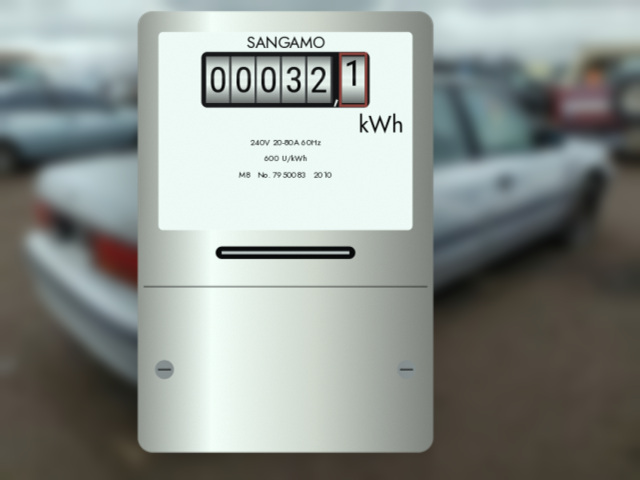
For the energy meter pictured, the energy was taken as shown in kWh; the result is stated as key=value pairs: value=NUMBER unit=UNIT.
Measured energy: value=32.1 unit=kWh
